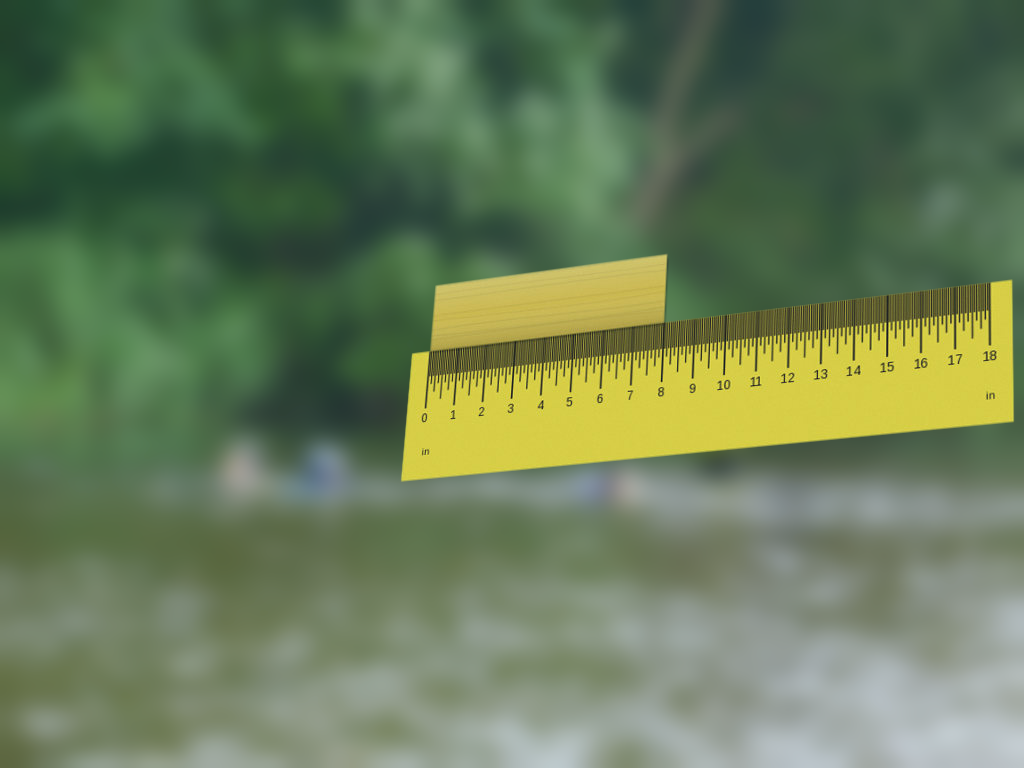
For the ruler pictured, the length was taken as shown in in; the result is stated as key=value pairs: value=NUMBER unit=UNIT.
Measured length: value=8 unit=in
